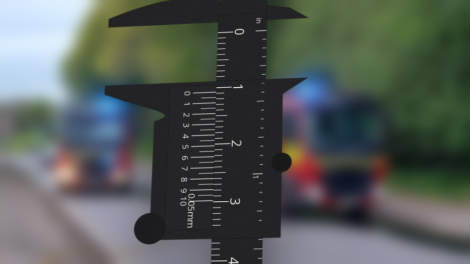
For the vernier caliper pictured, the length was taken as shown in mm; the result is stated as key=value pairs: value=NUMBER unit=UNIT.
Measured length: value=10.8 unit=mm
